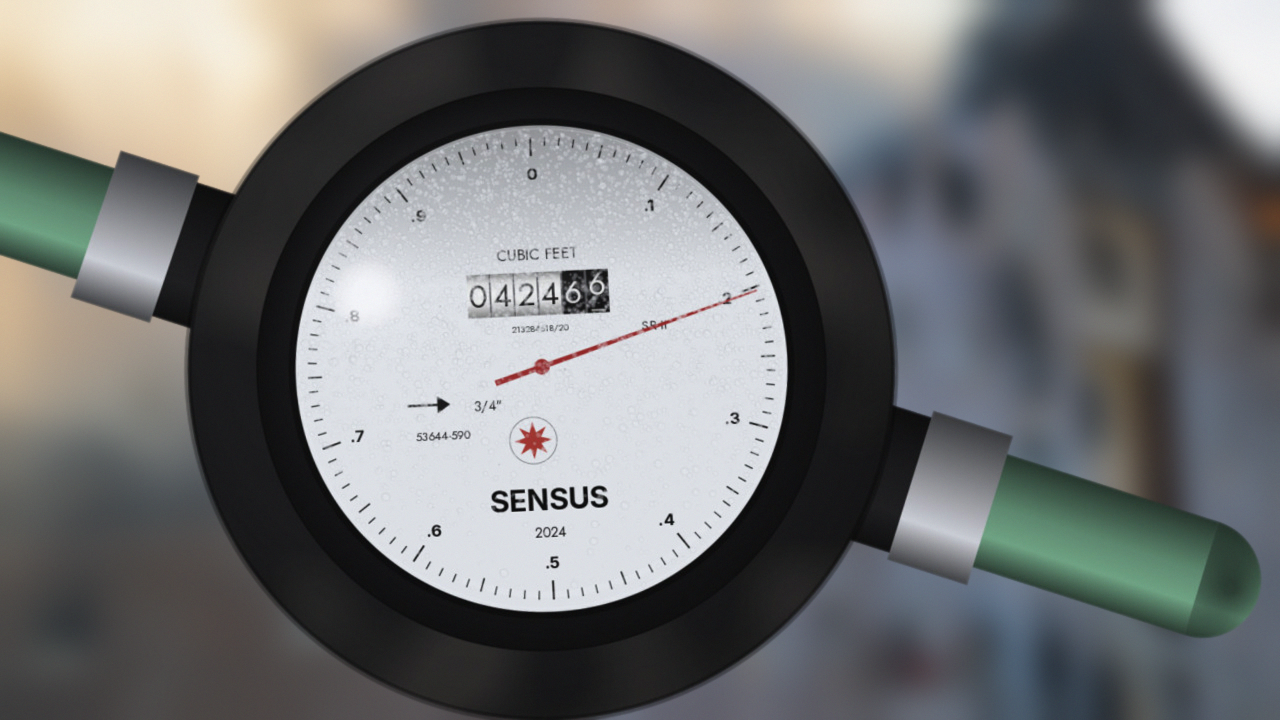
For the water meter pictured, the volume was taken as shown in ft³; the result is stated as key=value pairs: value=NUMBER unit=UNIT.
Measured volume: value=42466.20 unit=ft³
